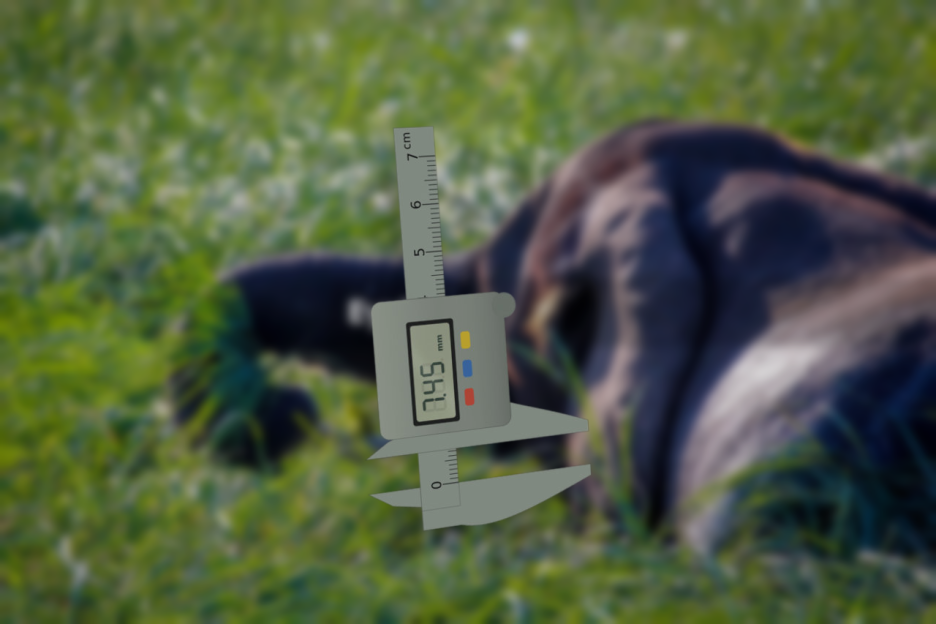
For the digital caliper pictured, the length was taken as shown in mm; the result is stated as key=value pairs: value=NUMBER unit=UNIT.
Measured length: value=7.45 unit=mm
